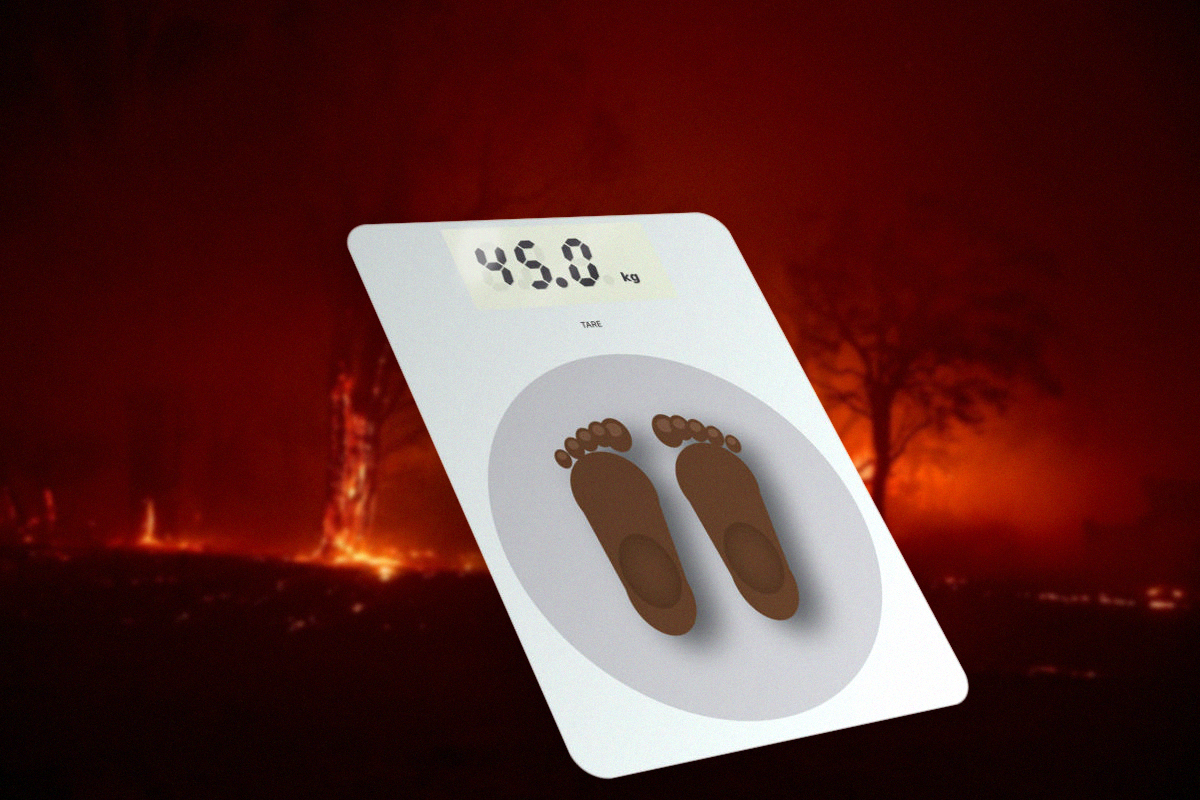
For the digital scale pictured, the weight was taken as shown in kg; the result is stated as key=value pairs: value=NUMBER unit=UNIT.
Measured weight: value=45.0 unit=kg
